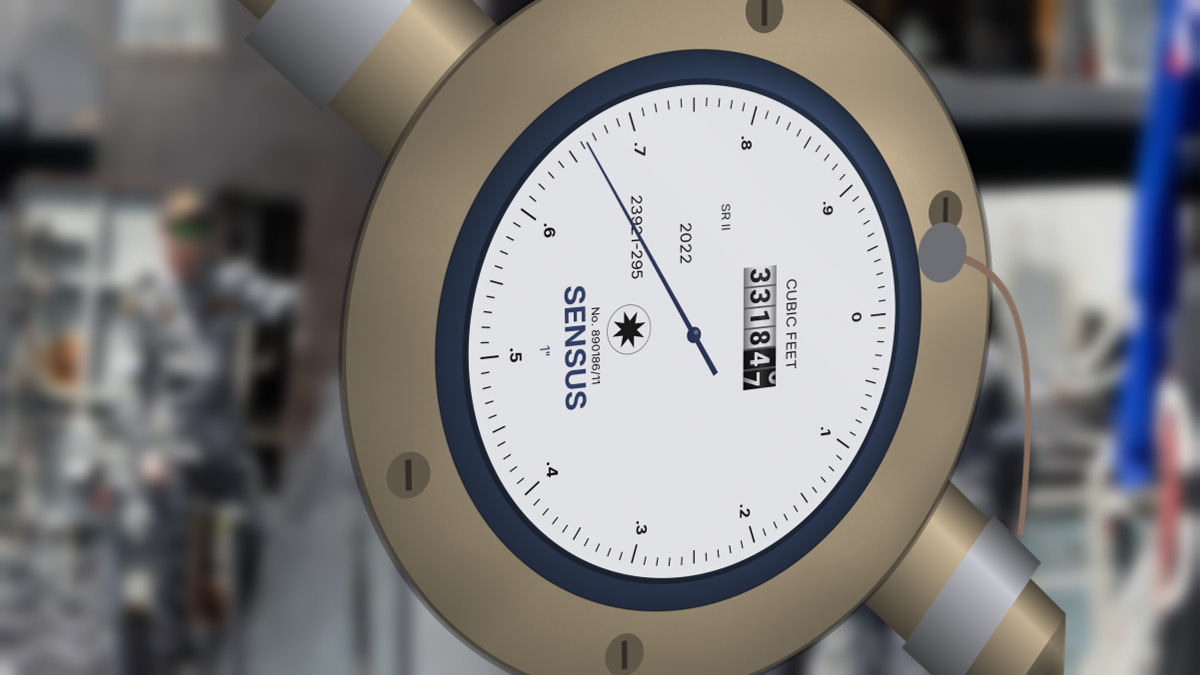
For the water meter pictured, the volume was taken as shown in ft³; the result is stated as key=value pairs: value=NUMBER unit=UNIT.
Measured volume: value=331846.66 unit=ft³
